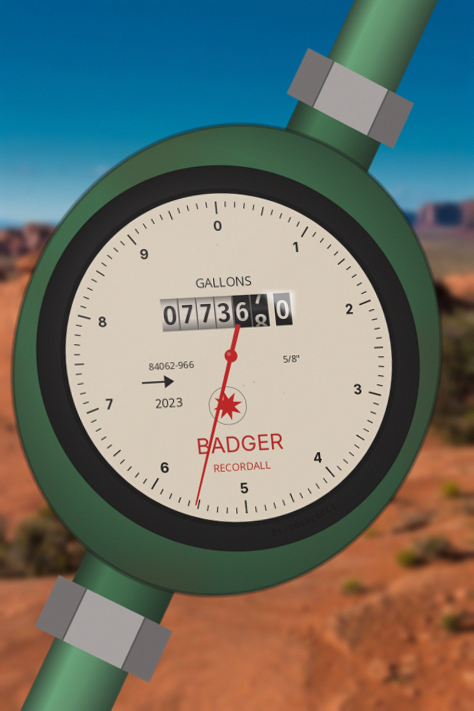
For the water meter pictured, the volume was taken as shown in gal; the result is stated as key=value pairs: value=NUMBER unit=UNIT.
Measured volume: value=773675.5 unit=gal
